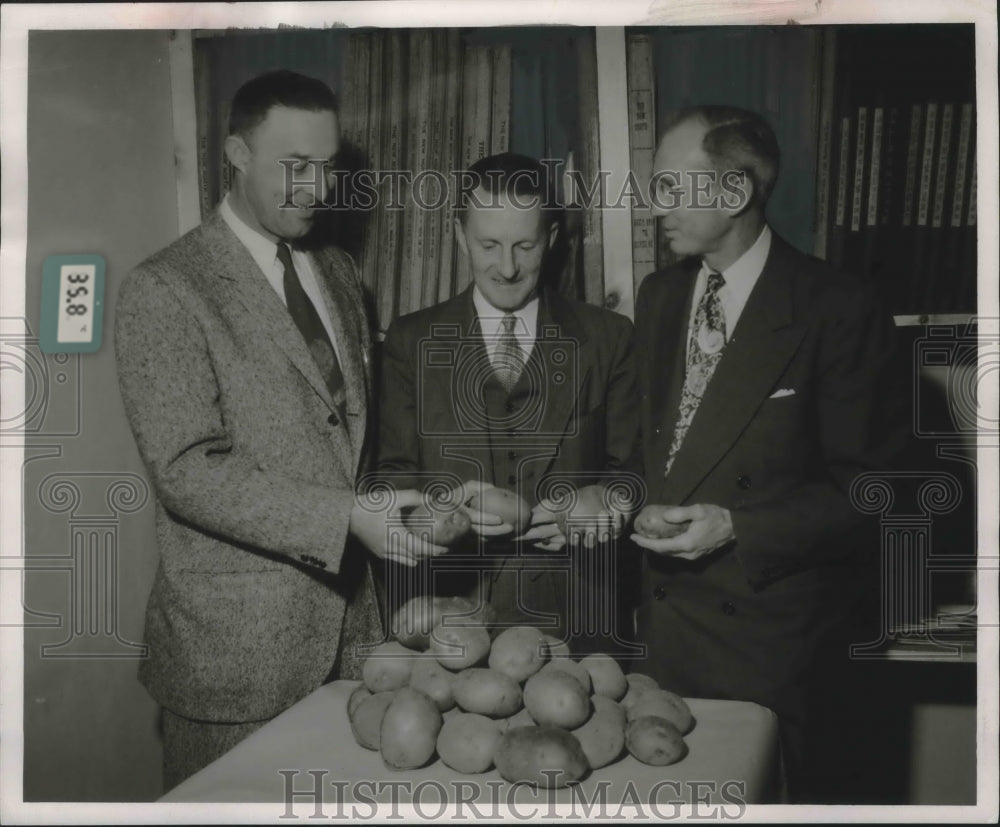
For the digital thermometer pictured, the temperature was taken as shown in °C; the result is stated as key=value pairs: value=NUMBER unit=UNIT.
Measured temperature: value=35.8 unit=°C
